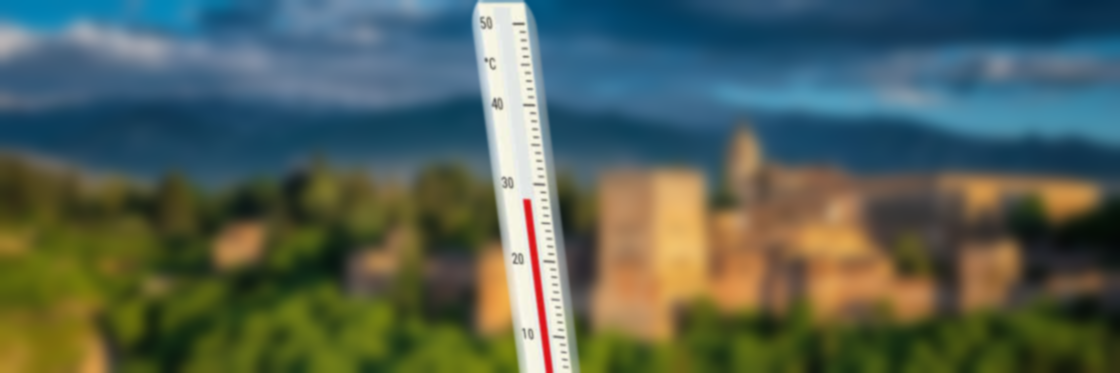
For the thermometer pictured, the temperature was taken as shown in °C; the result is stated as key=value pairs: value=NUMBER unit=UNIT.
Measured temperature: value=28 unit=°C
